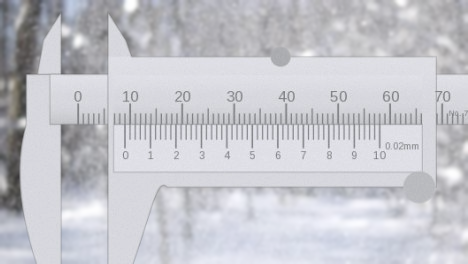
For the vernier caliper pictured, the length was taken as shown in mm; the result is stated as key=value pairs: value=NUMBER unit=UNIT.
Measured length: value=9.0 unit=mm
